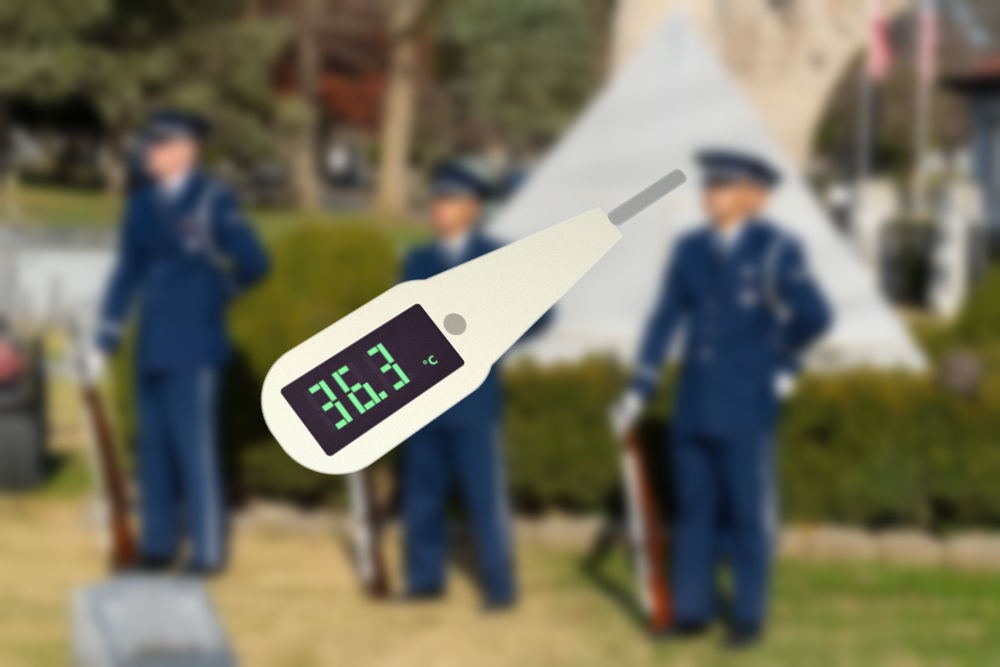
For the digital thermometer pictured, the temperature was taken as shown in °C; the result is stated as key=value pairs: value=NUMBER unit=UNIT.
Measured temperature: value=36.3 unit=°C
